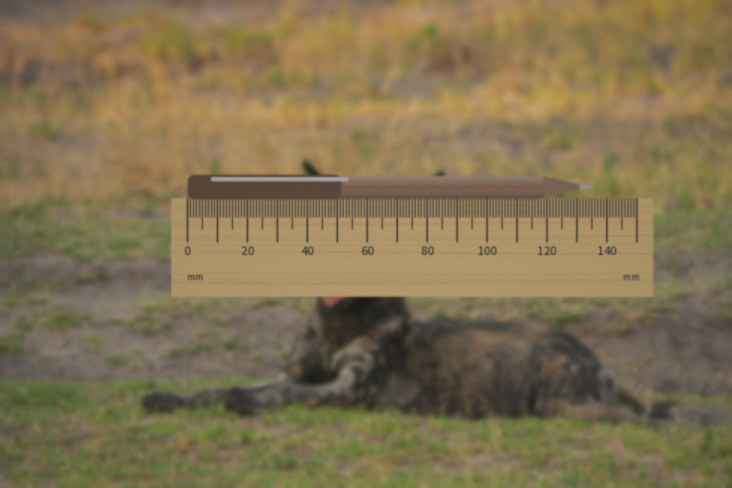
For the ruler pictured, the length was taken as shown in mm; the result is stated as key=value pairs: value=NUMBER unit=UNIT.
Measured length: value=135 unit=mm
